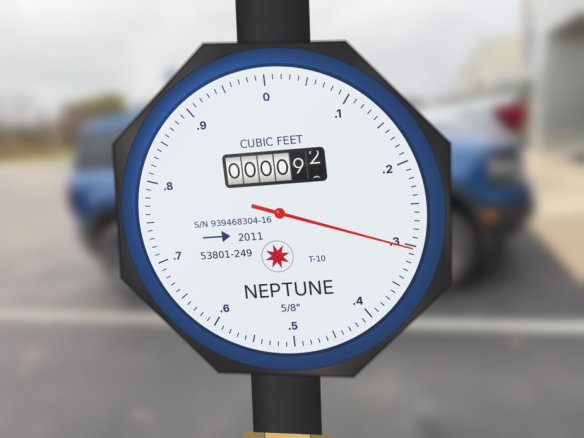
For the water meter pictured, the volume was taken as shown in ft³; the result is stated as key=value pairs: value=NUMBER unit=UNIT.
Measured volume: value=92.30 unit=ft³
